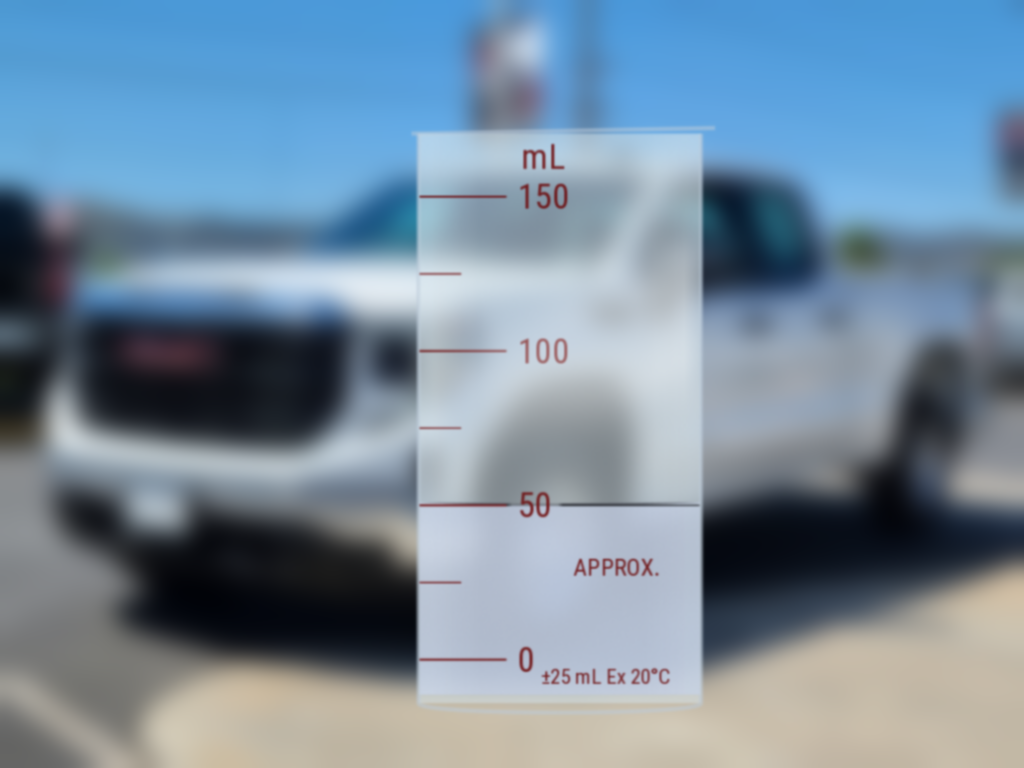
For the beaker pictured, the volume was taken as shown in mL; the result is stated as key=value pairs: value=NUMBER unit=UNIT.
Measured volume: value=50 unit=mL
